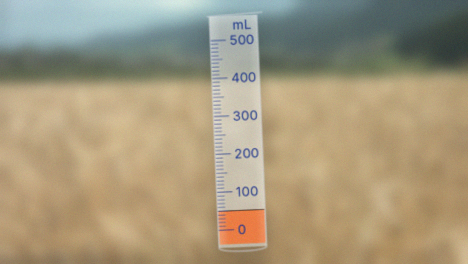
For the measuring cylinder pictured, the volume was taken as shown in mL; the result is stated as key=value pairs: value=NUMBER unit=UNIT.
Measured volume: value=50 unit=mL
